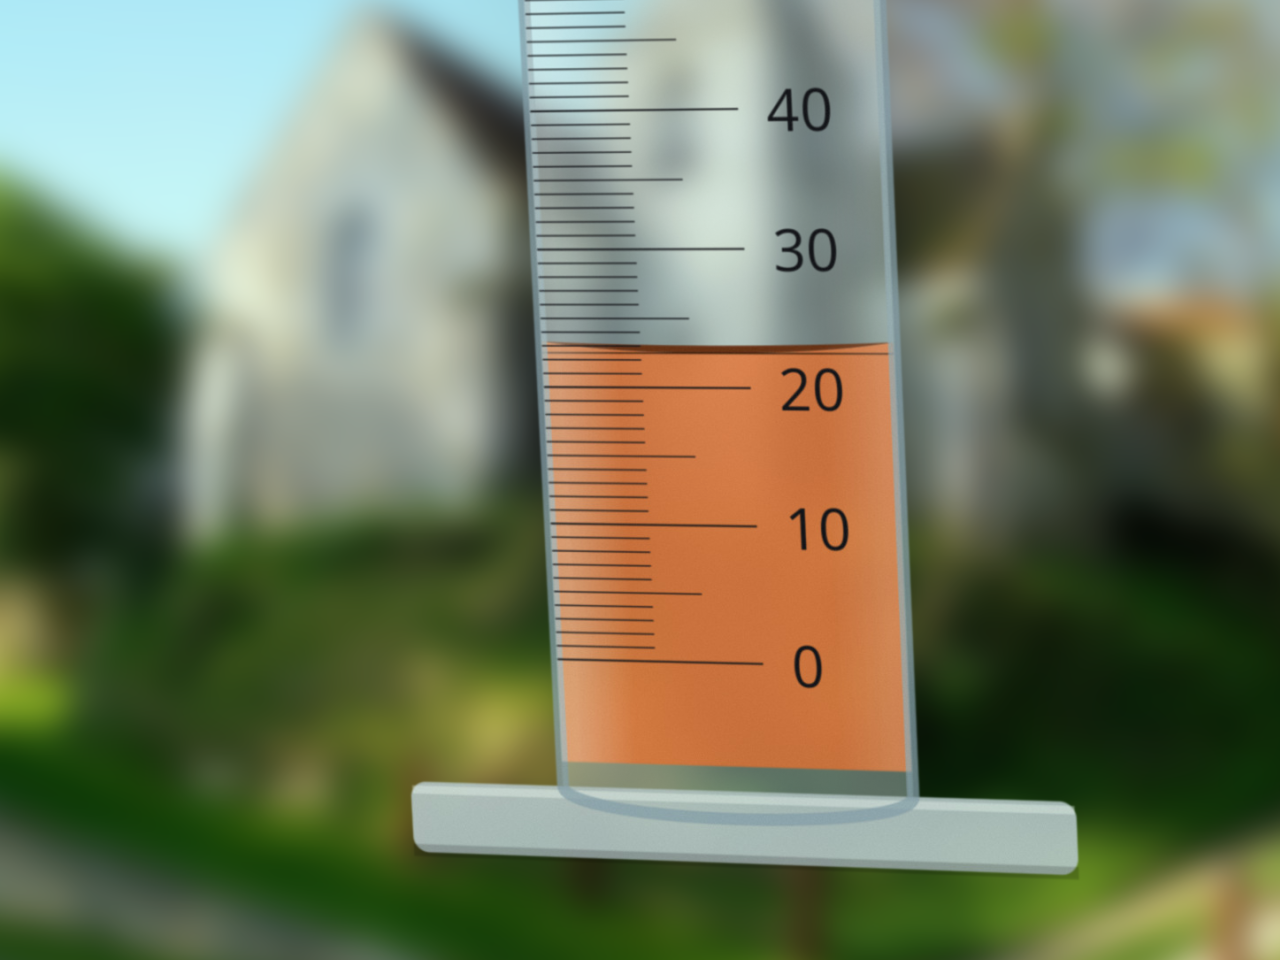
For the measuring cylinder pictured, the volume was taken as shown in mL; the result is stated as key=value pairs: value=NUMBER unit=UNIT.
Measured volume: value=22.5 unit=mL
